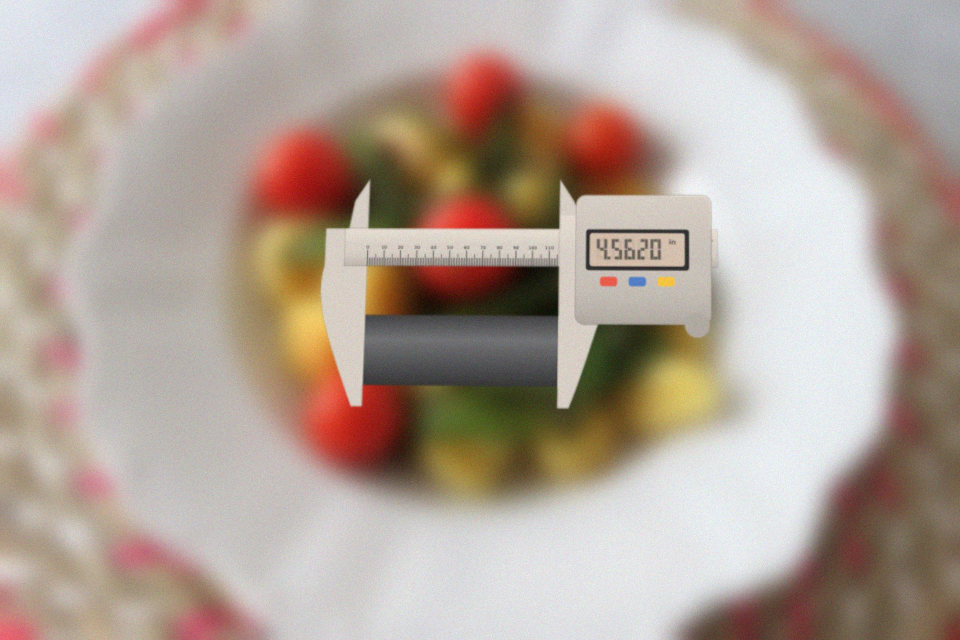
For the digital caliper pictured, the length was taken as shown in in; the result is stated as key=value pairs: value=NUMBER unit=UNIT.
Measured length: value=4.5620 unit=in
